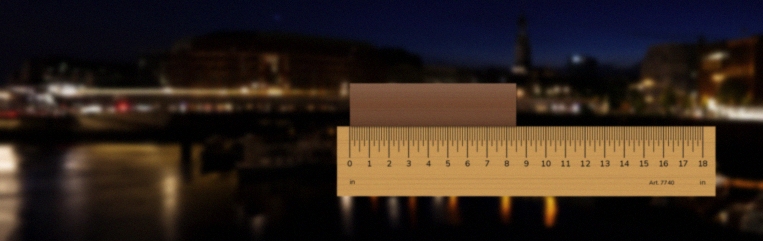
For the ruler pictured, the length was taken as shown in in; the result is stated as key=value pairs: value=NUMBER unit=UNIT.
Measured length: value=8.5 unit=in
